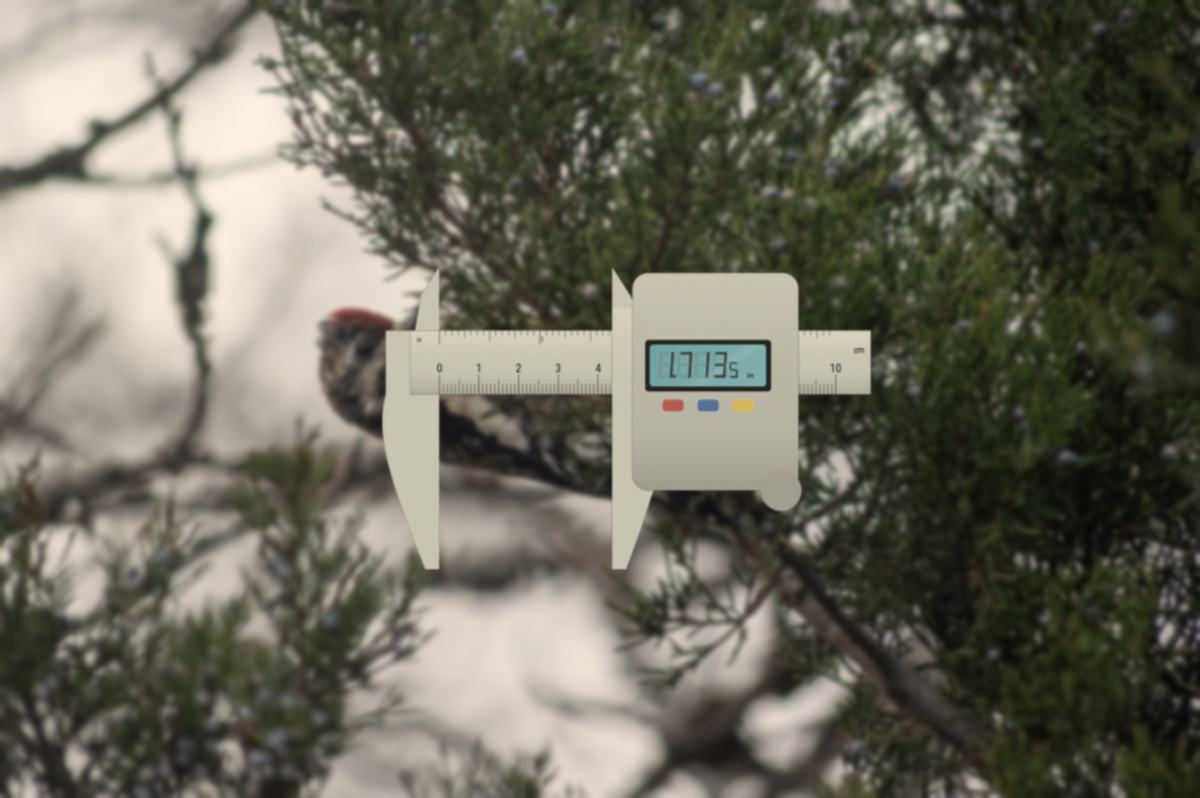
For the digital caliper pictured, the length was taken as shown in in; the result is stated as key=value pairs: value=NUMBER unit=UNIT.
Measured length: value=1.7135 unit=in
